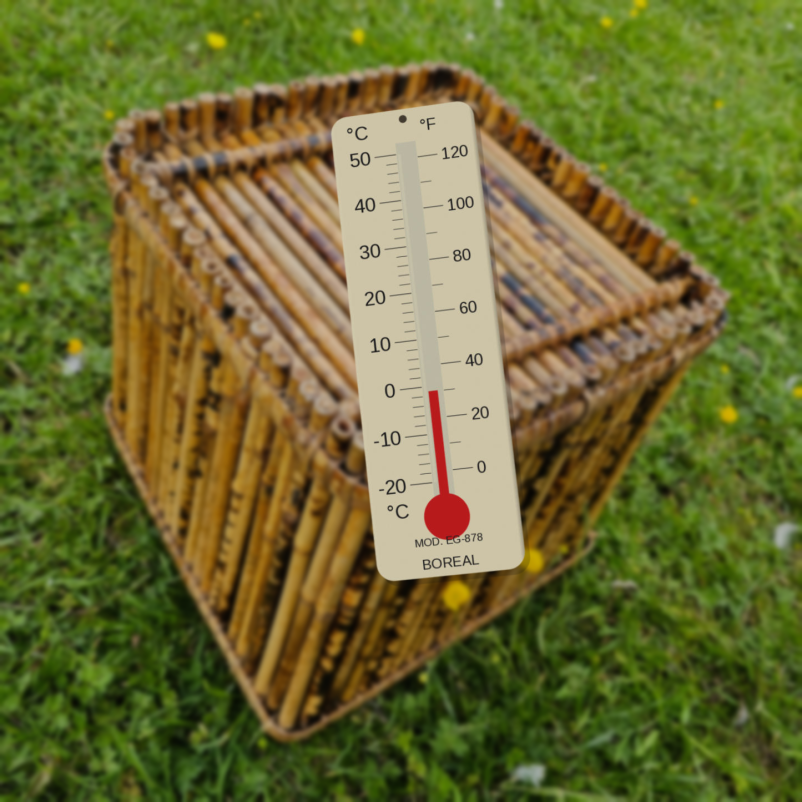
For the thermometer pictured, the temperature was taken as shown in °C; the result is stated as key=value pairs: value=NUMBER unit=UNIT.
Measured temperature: value=-1 unit=°C
